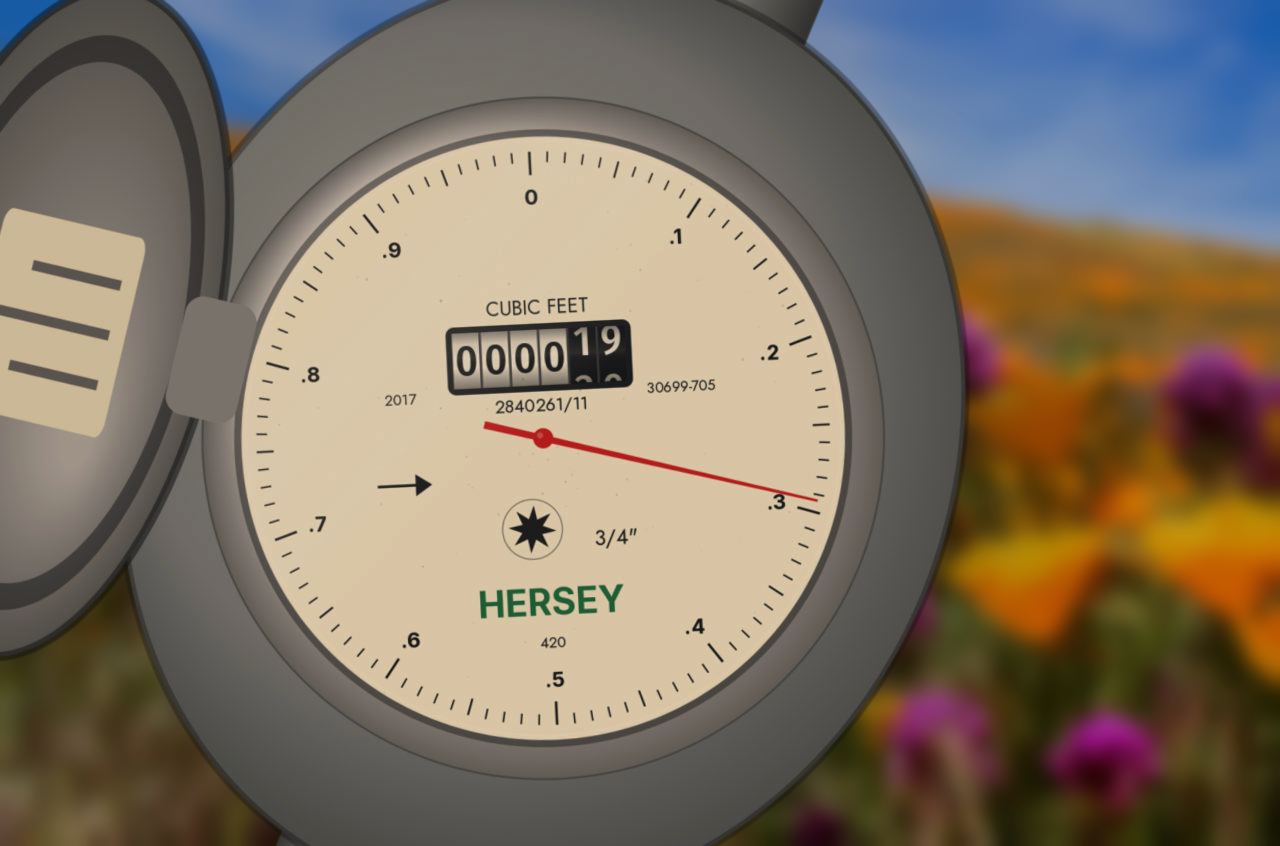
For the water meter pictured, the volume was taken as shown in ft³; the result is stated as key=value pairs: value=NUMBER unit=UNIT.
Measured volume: value=19.29 unit=ft³
